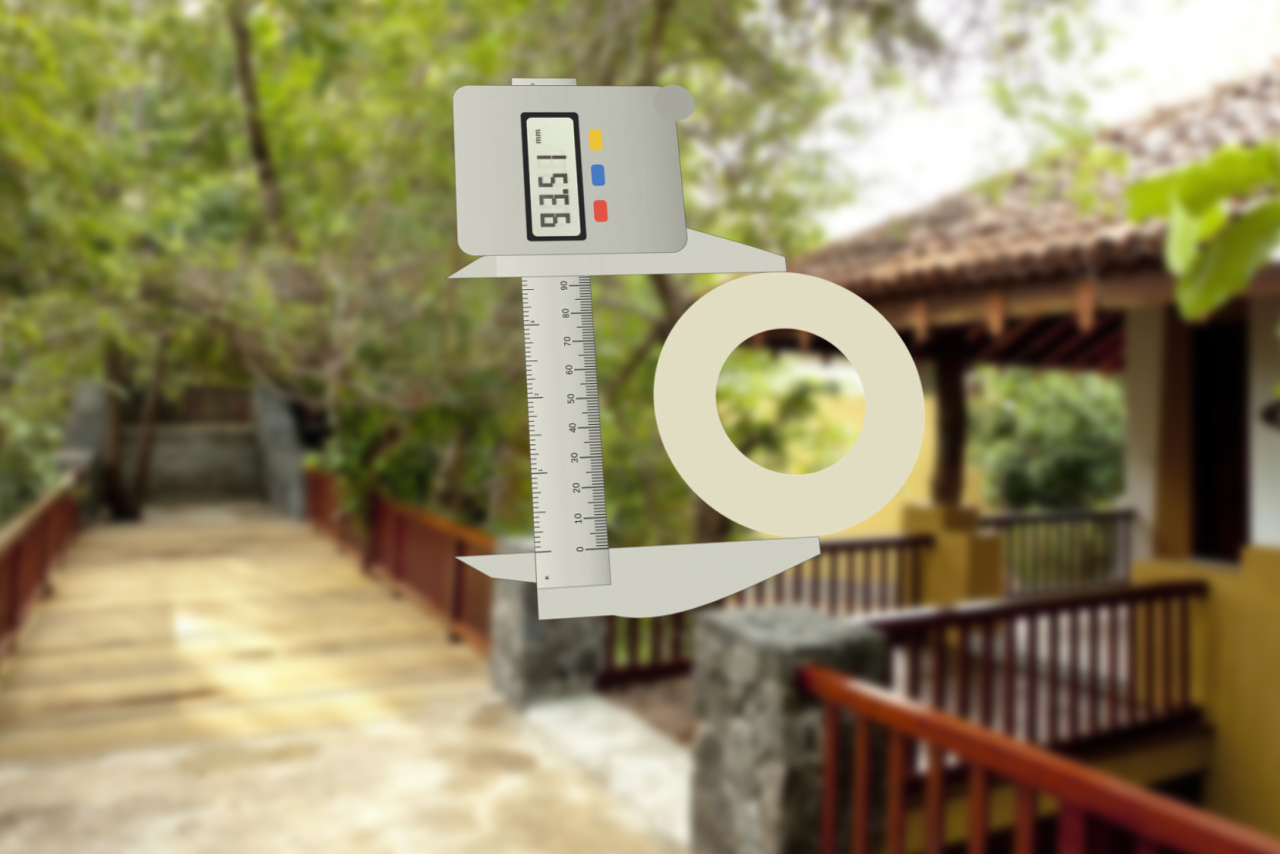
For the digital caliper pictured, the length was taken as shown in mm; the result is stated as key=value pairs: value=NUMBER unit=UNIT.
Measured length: value=93.51 unit=mm
